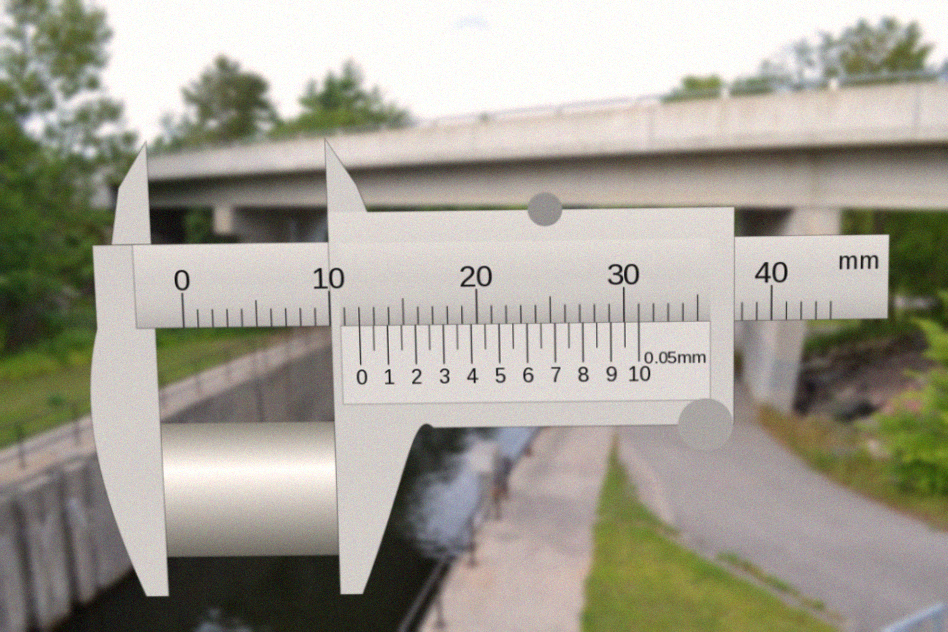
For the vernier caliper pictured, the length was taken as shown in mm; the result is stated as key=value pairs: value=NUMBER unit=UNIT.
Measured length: value=12.0 unit=mm
